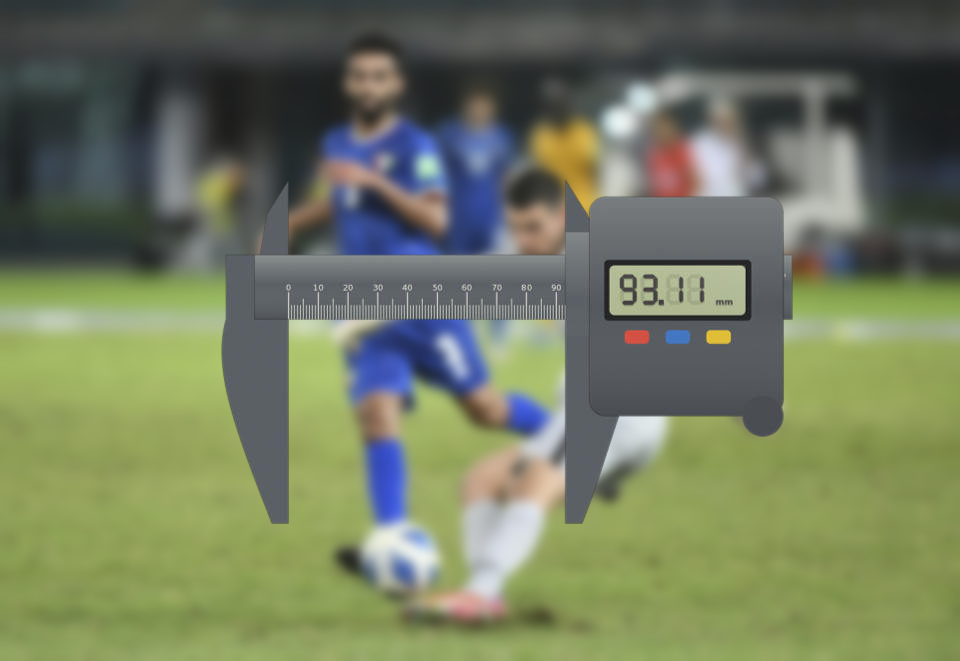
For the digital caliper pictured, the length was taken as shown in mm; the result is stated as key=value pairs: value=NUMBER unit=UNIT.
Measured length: value=93.11 unit=mm
